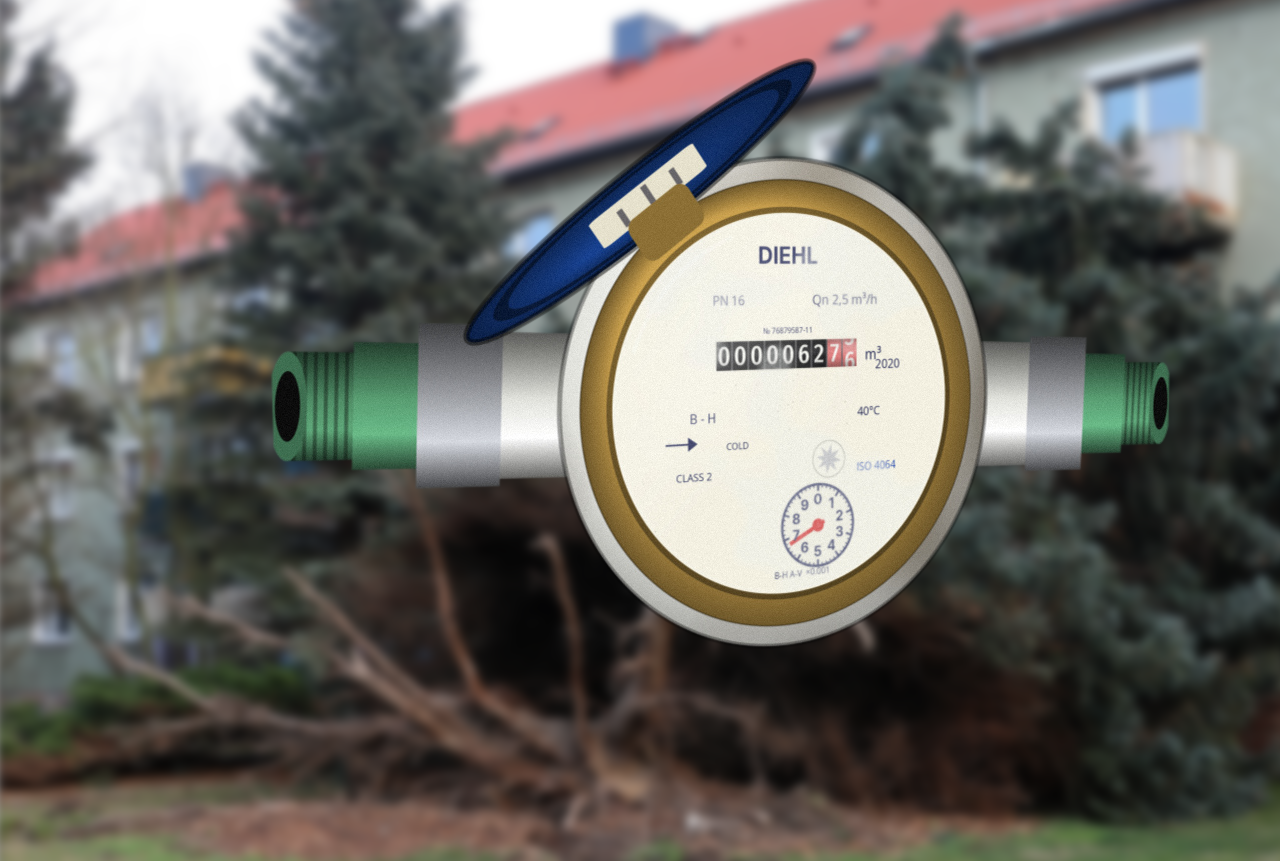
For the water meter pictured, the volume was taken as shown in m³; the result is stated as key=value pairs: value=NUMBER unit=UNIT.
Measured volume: value=62.756 unit=m³
